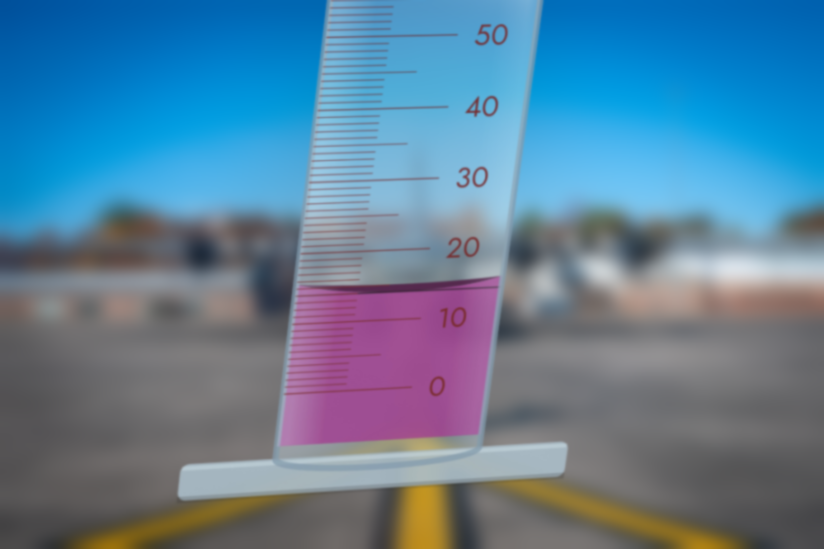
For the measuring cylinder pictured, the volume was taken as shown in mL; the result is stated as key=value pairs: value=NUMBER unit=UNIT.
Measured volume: value=14 unit=mL
